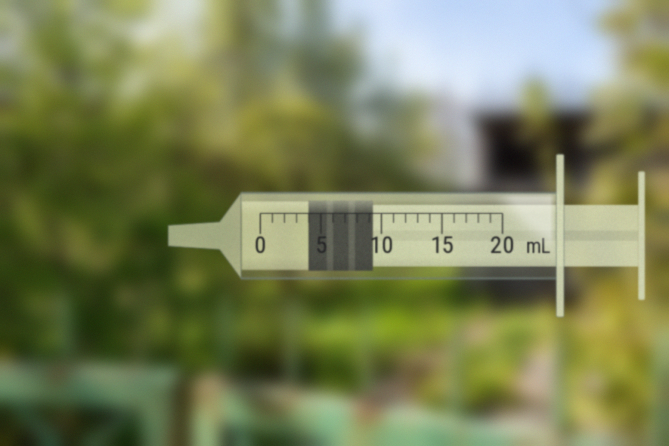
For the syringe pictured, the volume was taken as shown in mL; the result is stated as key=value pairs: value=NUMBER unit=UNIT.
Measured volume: value=4 unit=mL
